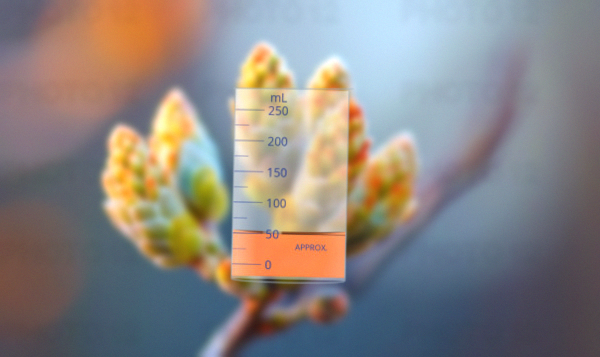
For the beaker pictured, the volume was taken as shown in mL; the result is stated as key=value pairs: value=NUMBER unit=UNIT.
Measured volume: value=50 unit=mL
